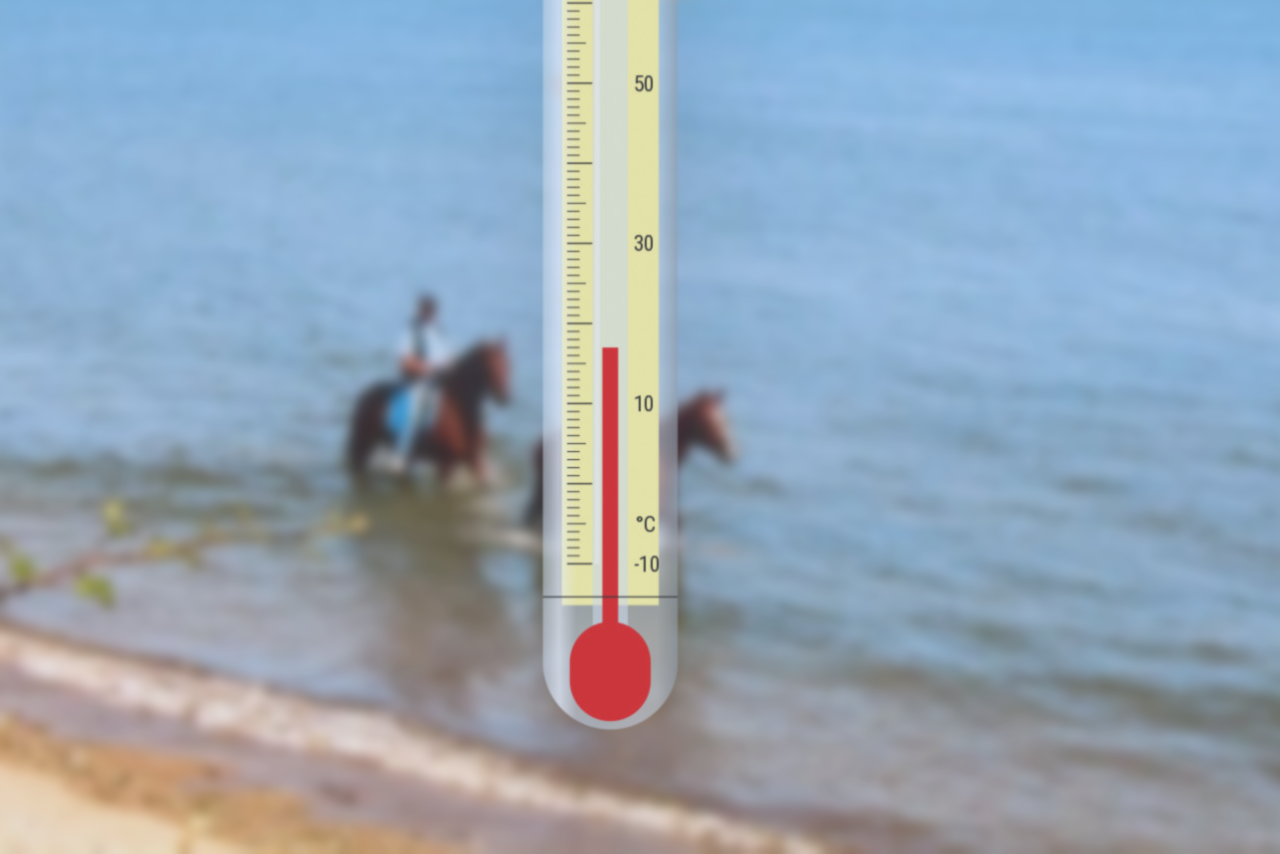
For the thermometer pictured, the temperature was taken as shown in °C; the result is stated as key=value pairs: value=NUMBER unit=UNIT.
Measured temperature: value=17 unit=°C
